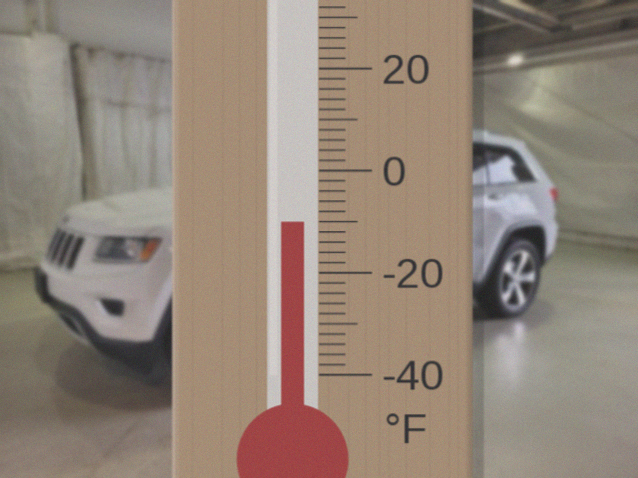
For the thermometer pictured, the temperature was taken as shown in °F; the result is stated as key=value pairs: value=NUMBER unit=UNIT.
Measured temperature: value=-10 unit=°F
